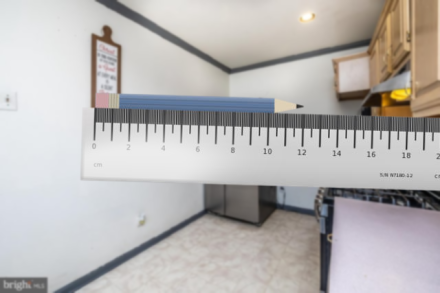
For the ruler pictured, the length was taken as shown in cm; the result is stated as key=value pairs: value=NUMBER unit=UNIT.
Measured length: value=12 unit=cm
